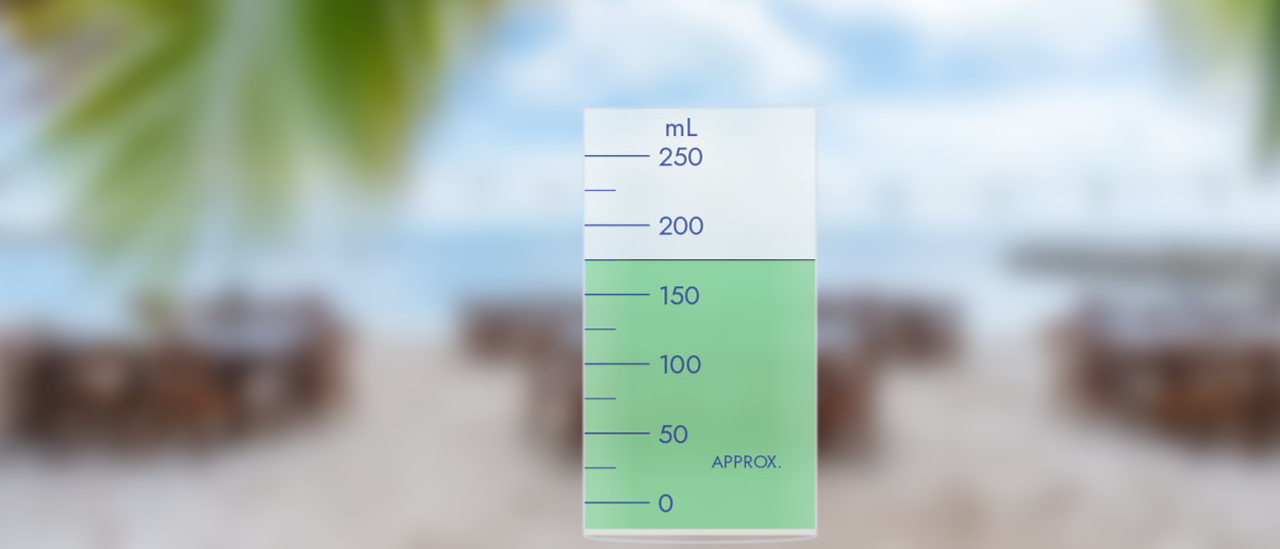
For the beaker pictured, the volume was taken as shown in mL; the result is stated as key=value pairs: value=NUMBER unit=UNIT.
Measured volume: value=175 unit=mL
